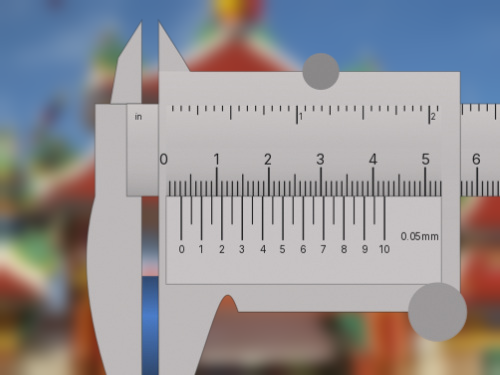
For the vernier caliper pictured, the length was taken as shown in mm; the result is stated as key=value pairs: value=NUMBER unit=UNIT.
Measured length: value=3.2 unit=mm
